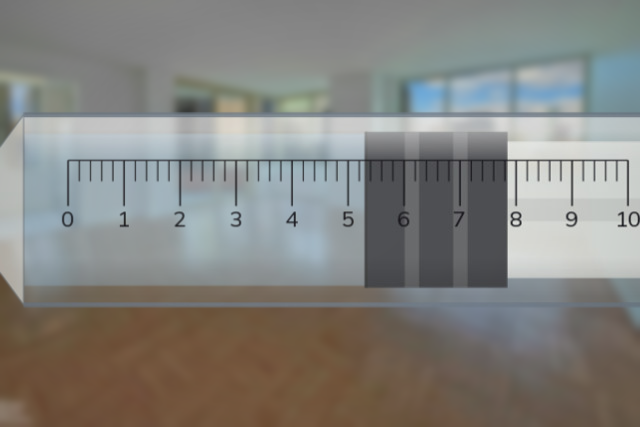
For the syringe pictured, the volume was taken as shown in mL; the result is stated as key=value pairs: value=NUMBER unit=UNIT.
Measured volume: value=5.3 unit=mL
